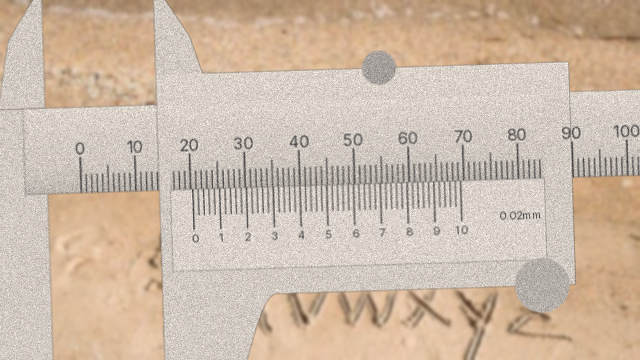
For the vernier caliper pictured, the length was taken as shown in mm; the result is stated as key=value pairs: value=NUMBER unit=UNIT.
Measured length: value=20.4 unit=mm
